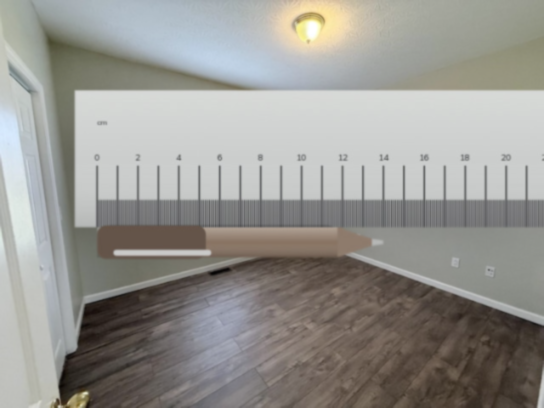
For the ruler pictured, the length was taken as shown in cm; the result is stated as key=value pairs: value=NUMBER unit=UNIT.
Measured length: value=14 unit=cm
